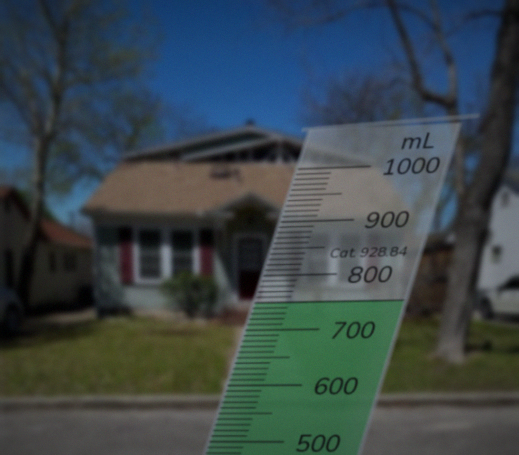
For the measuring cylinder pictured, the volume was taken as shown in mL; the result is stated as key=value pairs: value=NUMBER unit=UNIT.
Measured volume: value=750 unit=mL
